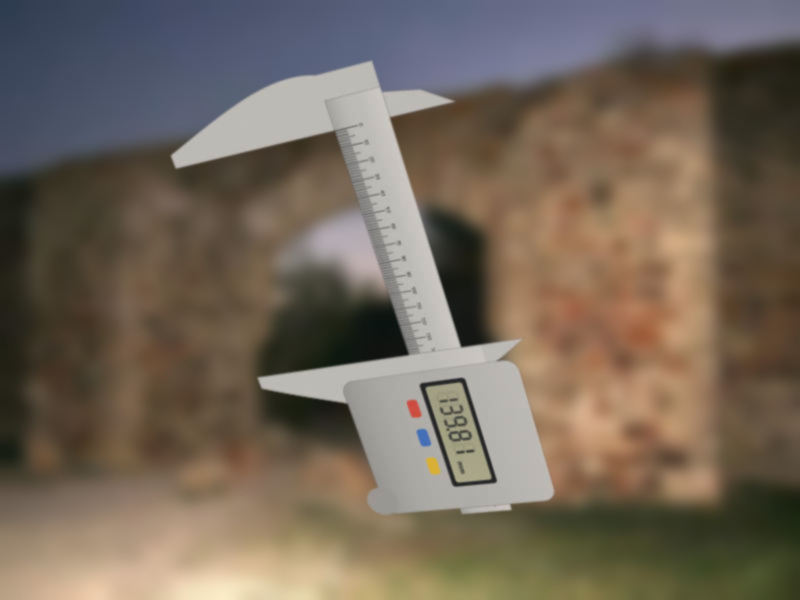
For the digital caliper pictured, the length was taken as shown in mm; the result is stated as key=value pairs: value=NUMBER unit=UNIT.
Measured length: value=139.81 unit=mm
